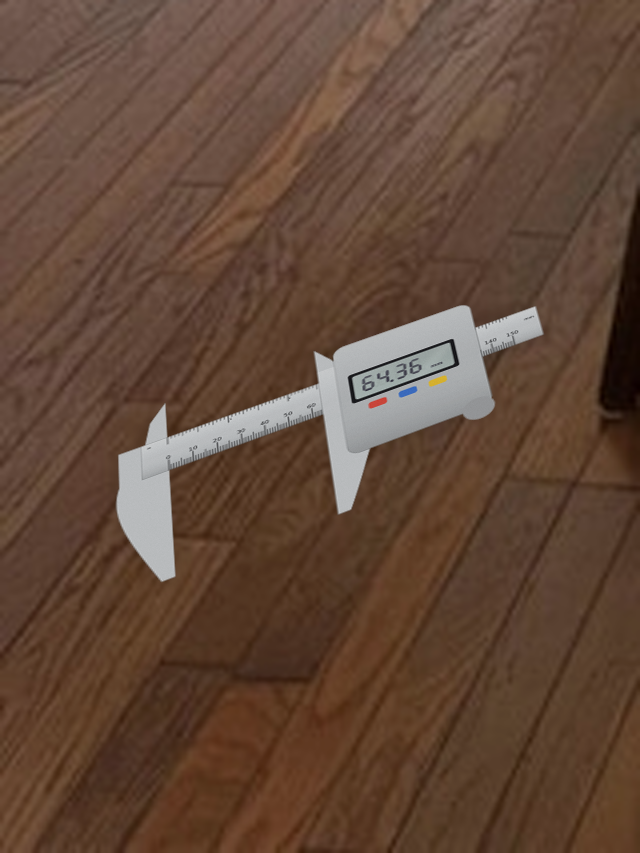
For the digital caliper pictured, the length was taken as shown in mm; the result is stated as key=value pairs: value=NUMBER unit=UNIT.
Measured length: value=64.36 unit=mm
